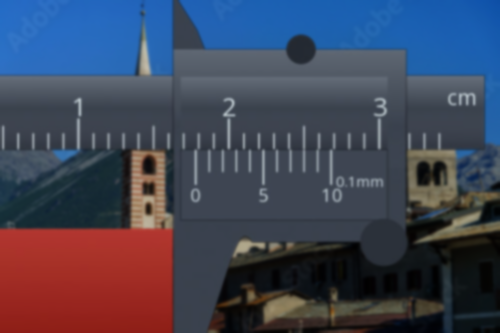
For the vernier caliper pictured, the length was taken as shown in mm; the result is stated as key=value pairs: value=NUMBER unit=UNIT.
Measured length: value=17.8 unit=mm
